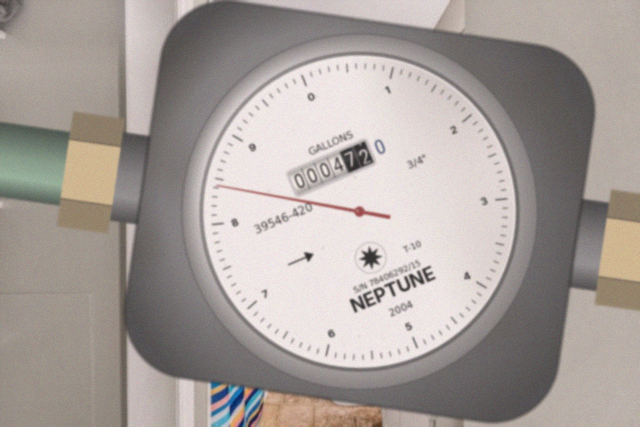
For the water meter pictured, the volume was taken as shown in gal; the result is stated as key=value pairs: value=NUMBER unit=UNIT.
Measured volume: value=4718.4 unit=gal
